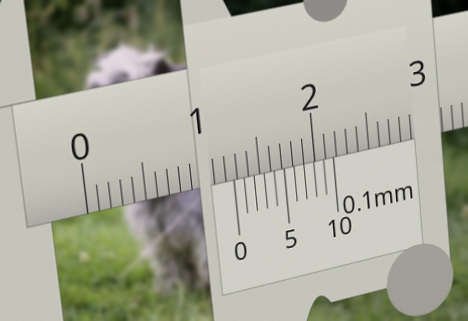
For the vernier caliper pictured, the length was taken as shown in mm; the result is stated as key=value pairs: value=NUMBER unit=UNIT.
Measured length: value=12.7 unit=mm
